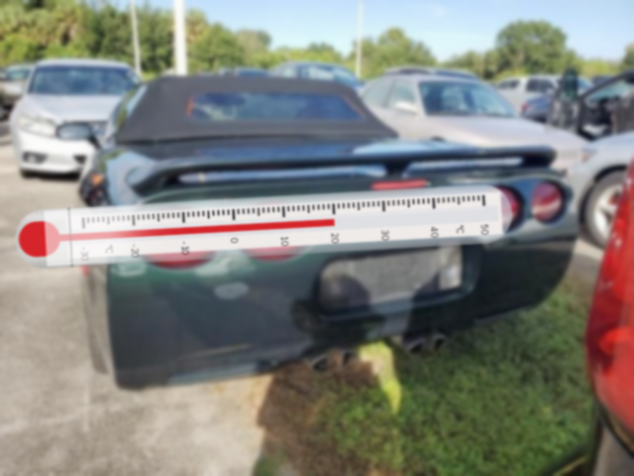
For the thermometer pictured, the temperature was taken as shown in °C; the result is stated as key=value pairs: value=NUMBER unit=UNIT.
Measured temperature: value=20 unit=°C
